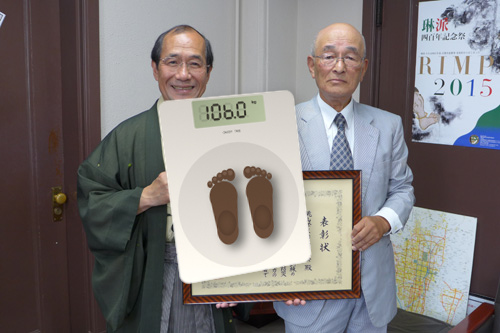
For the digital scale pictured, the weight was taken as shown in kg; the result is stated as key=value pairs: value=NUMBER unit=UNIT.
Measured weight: value=106.0 unit=kg
